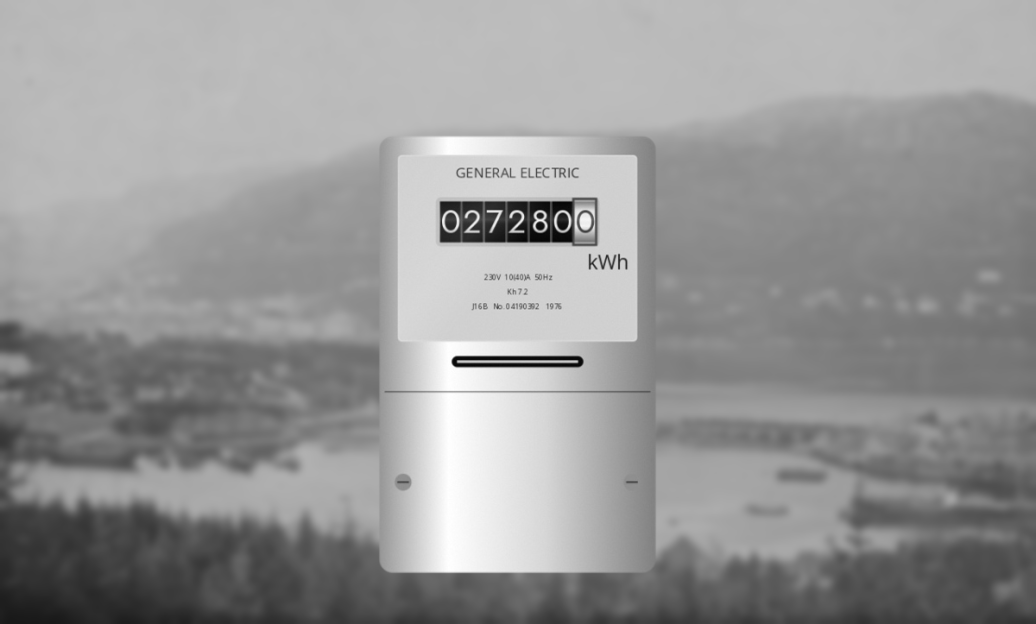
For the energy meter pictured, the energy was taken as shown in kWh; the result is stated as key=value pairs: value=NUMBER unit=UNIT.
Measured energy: value=27280.0 unit=kWh
